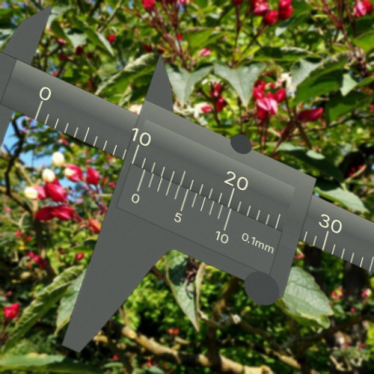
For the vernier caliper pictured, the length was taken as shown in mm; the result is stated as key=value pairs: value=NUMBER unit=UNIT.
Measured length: value=11.3 unit=mm
